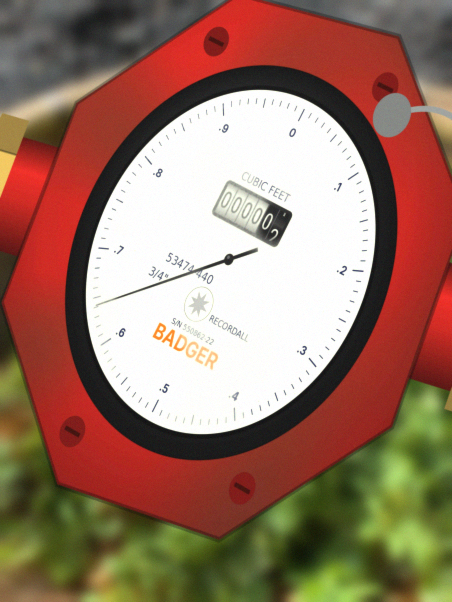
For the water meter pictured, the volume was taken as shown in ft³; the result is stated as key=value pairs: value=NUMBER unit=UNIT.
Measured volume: value=1.64 unit=ft³
